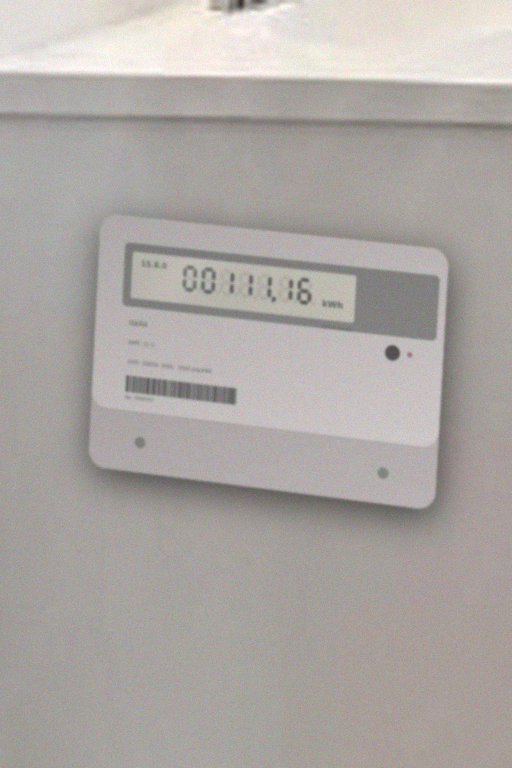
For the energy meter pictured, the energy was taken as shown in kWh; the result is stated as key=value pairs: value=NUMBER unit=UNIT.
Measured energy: value=111.16 unit=kWh
